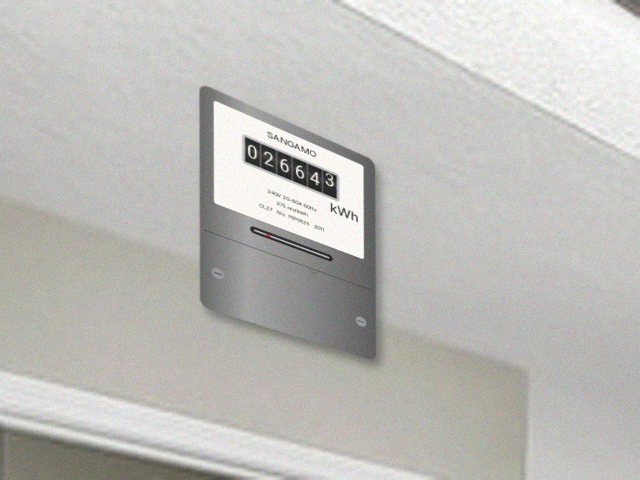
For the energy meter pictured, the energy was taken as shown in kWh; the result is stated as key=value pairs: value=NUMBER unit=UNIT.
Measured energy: value=26643 unit=kWh
